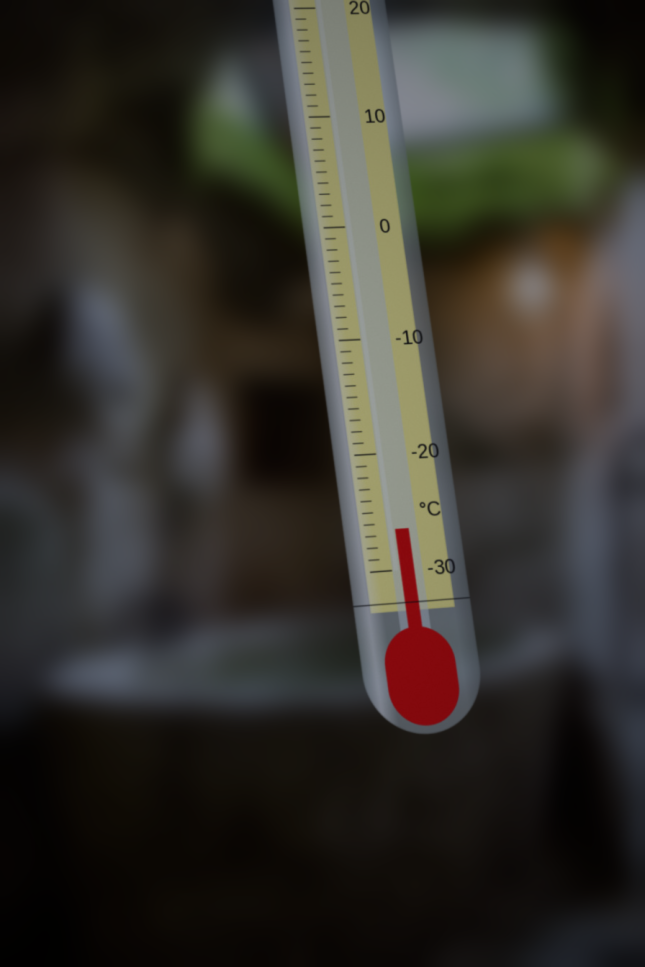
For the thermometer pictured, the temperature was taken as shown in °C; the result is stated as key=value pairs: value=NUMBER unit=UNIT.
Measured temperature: value=-26.5 unit=°C
